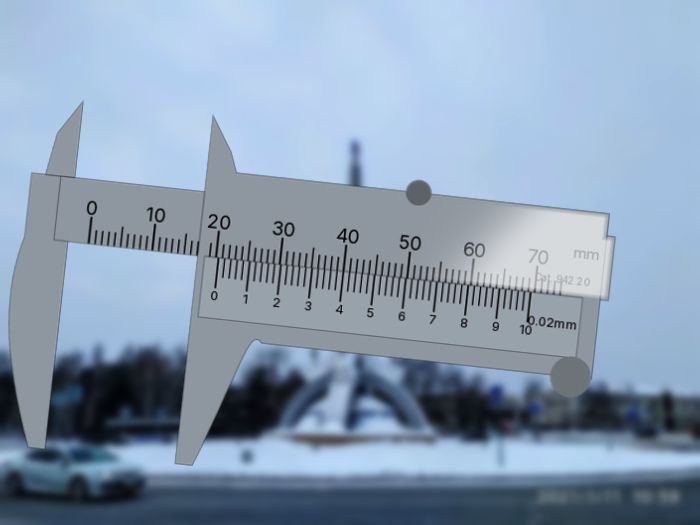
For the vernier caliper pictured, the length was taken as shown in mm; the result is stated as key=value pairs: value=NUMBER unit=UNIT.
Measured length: value=20.4 unit=mm
